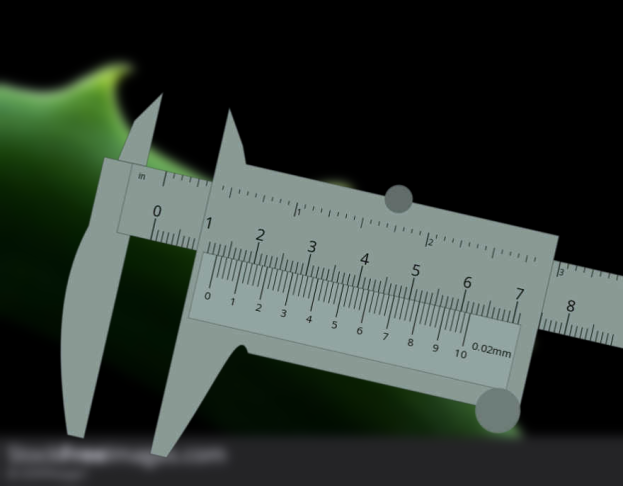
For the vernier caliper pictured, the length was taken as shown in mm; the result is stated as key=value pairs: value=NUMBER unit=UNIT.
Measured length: value=12.8 unit=mm
